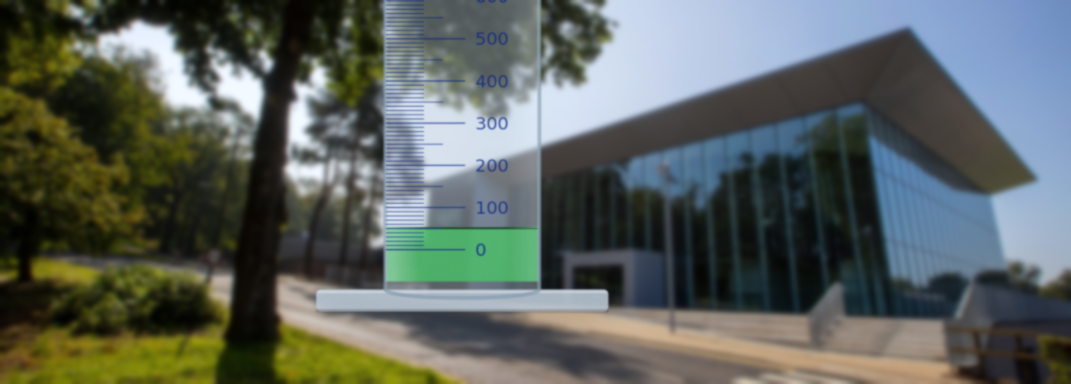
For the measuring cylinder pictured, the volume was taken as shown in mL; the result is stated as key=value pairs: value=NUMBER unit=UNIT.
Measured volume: value=50 unit=mL
